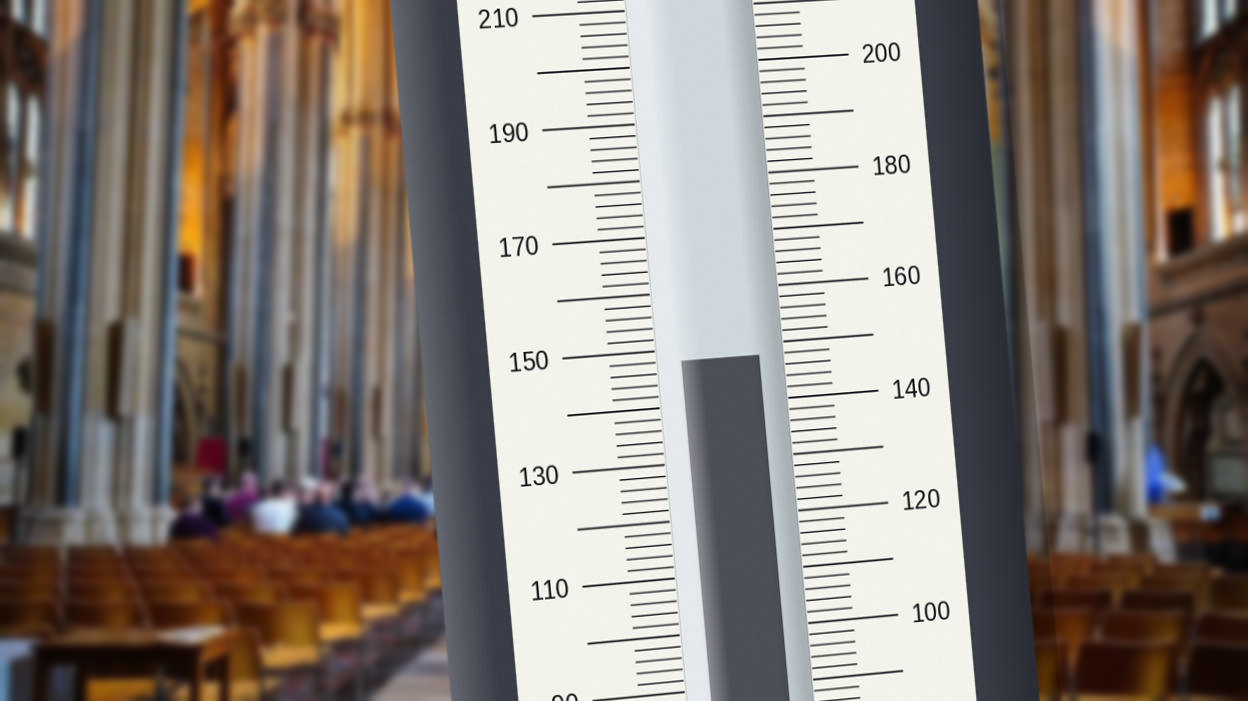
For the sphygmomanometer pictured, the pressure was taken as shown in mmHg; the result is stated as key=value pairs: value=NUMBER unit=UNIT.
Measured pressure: value=148 unit=mmHg
